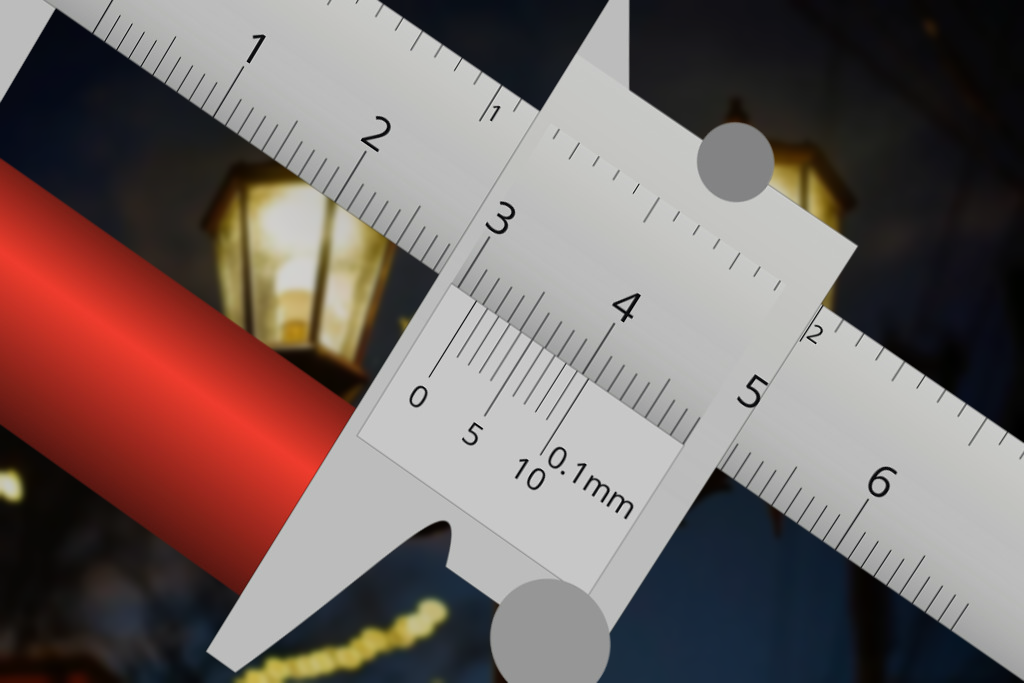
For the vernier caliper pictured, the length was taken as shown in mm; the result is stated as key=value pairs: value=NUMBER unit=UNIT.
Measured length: value=31.5 unit=mm
